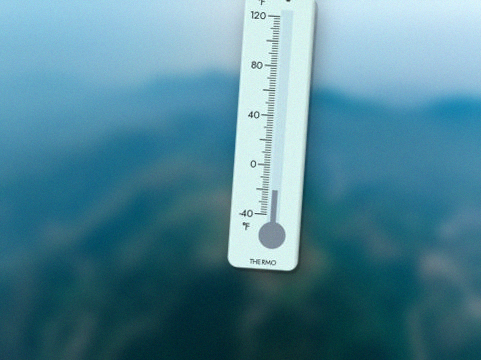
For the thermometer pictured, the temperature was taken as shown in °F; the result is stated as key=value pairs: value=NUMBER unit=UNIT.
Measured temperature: value=-20 unit=°F
